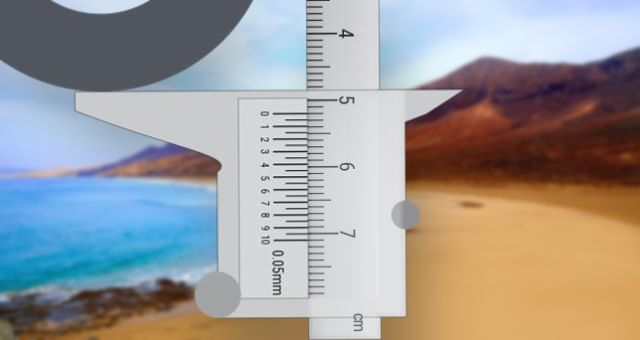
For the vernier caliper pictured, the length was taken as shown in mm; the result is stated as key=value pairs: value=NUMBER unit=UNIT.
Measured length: value=52.0 unit=mm
